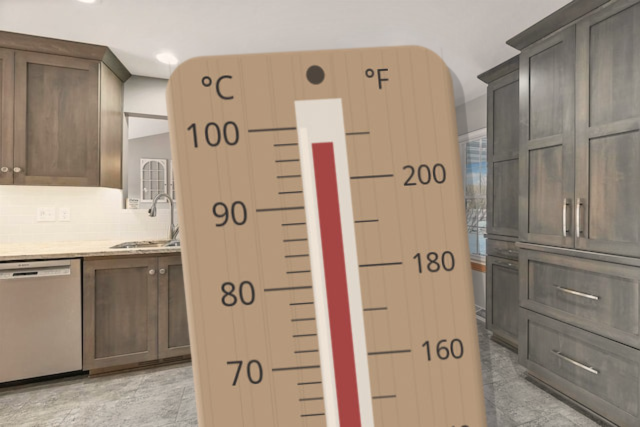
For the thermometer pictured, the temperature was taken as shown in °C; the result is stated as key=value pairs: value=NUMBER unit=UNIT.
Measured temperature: value=98 unit=°C
